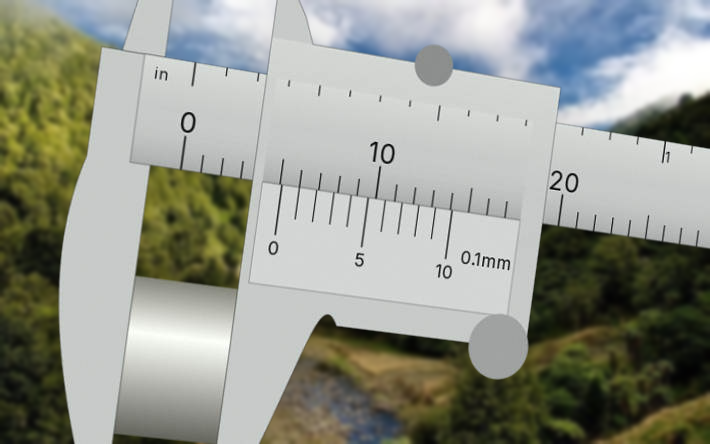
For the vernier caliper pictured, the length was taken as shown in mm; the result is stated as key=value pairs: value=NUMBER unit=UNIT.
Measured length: value=5.1 unit=mm
